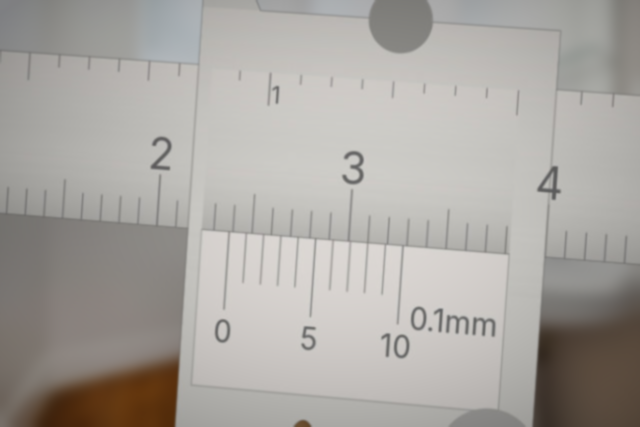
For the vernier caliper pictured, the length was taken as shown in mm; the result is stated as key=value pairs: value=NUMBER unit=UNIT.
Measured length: value=23.8 unit=mm
